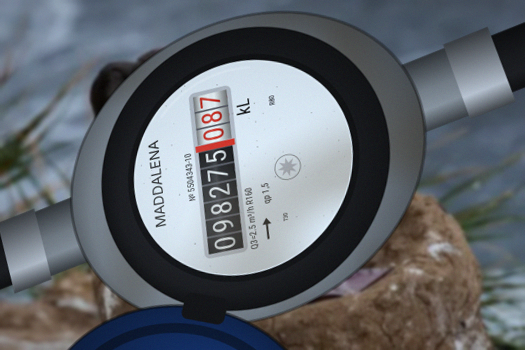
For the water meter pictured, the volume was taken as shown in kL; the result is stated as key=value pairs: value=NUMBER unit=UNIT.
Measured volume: value=98275.087 unit=kL
